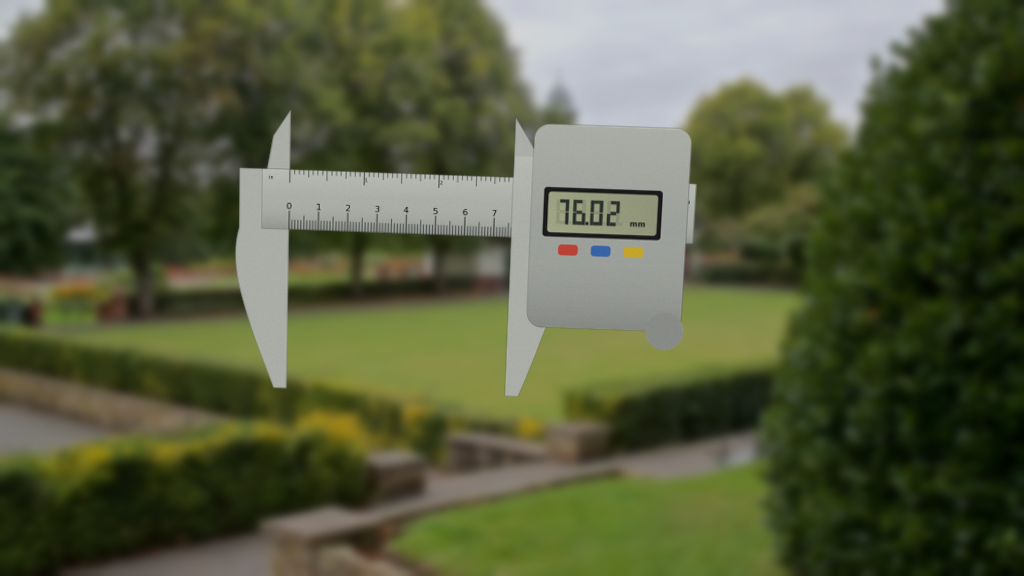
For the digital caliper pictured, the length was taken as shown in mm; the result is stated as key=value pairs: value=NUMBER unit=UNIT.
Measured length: value=76.02 unit=mm
